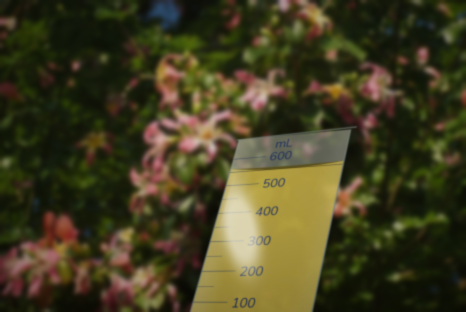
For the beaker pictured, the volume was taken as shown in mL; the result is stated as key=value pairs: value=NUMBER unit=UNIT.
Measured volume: value=550 unit=mL
